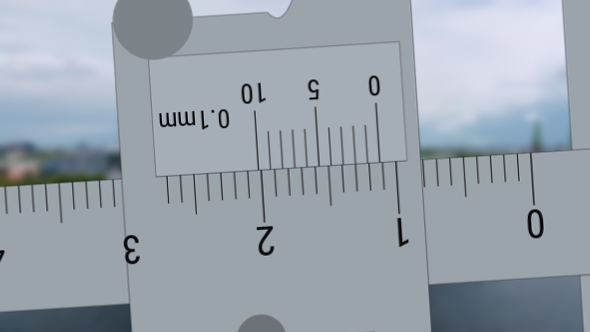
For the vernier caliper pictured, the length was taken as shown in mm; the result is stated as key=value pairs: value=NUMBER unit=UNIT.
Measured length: value=11.2 unit=mm
